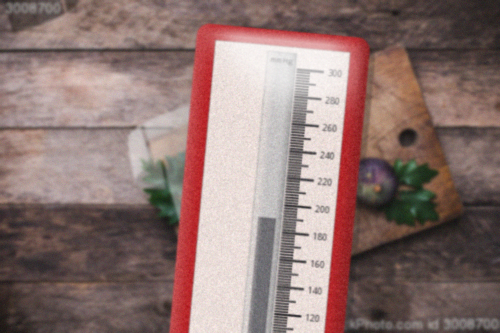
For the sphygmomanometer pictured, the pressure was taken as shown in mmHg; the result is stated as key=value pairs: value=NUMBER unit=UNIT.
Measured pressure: value=190 unit=mmHg
